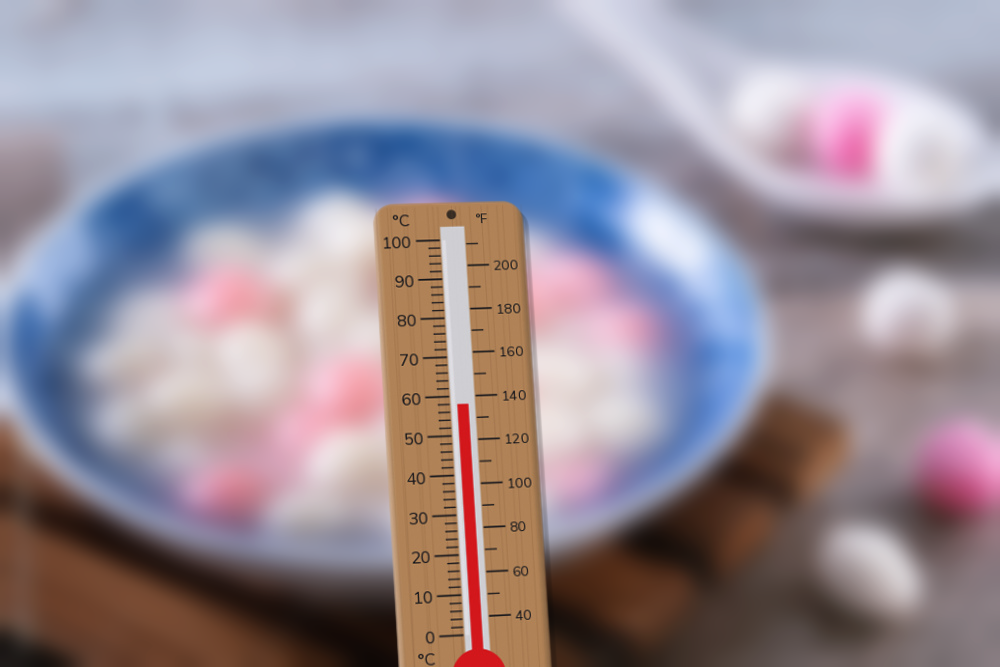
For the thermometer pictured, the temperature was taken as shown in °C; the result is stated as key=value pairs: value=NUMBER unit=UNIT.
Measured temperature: value=58 unit=°C
